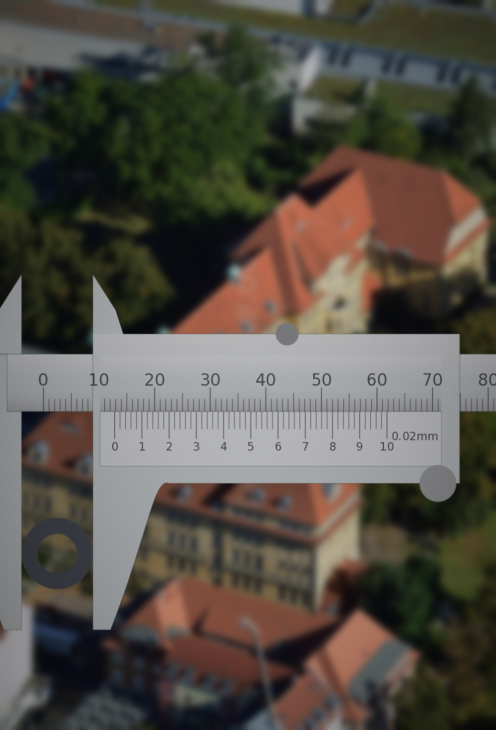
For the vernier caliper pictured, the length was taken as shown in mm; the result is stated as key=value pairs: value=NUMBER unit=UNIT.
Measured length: value=12.8 unit=mm
